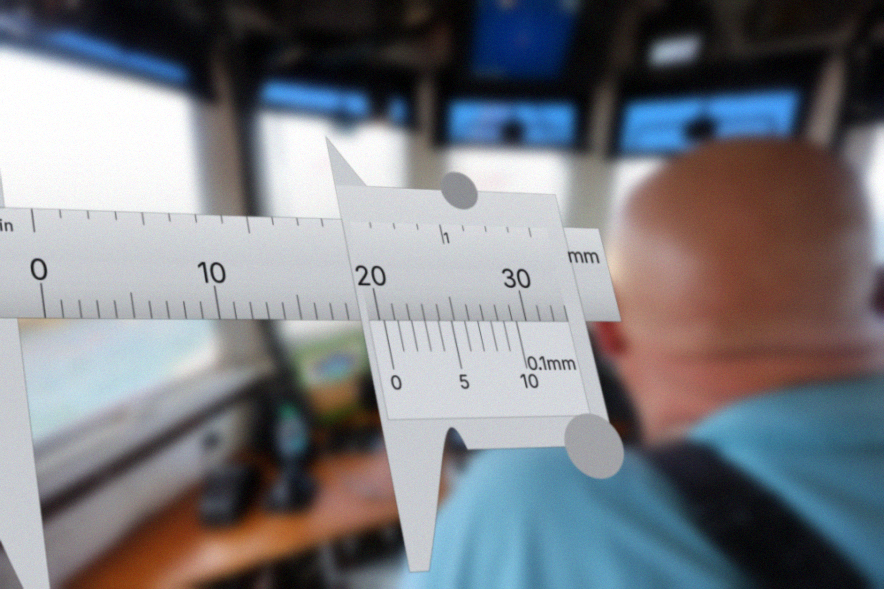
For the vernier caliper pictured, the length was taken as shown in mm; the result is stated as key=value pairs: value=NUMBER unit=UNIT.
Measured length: value=20.3 unit=mm
